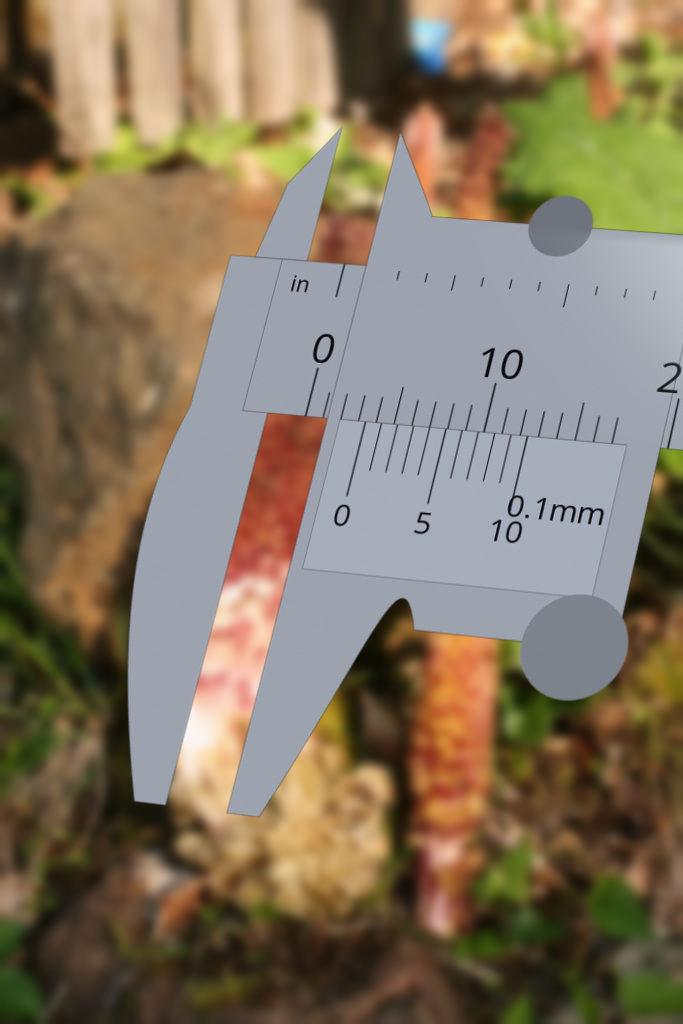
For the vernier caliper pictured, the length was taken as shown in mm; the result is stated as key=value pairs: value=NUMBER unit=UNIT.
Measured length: value=3.4 unit=mm
